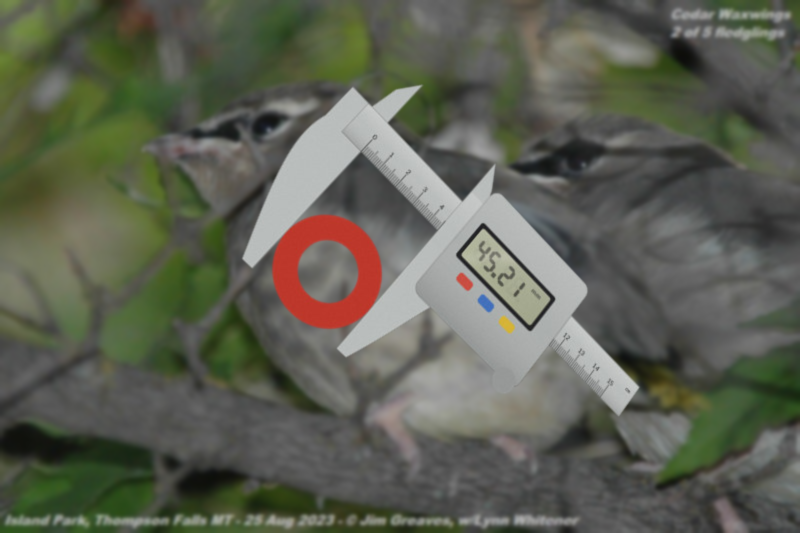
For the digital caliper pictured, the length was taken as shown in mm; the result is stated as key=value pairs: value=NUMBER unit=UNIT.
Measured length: value=45.21 unit=mm
